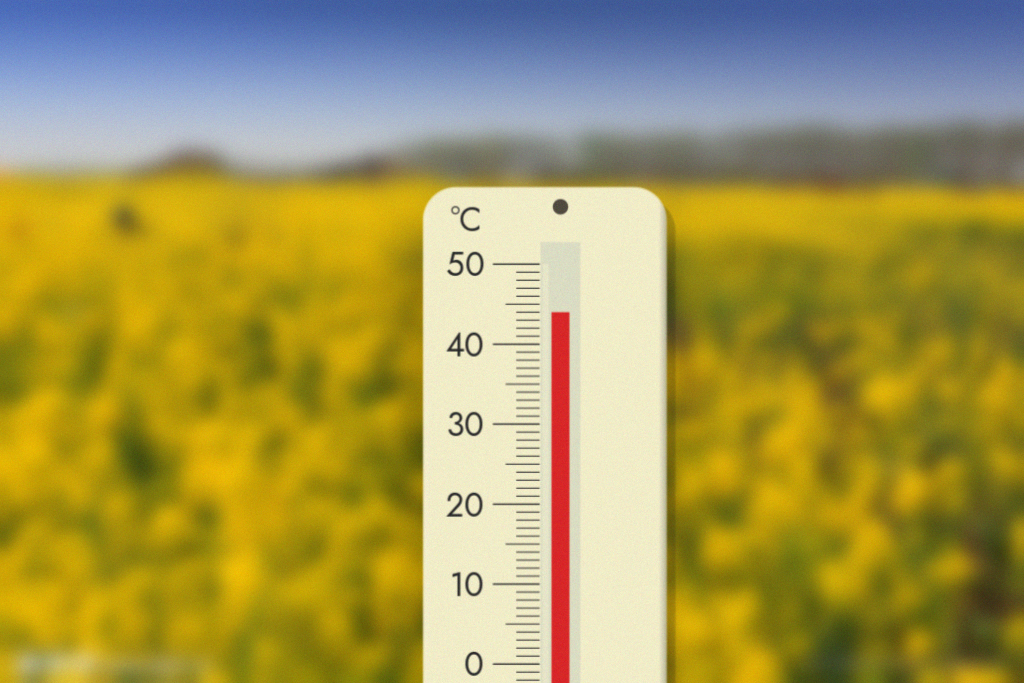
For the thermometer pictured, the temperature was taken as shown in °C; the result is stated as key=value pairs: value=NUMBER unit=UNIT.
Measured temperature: value=44 unit=°C
